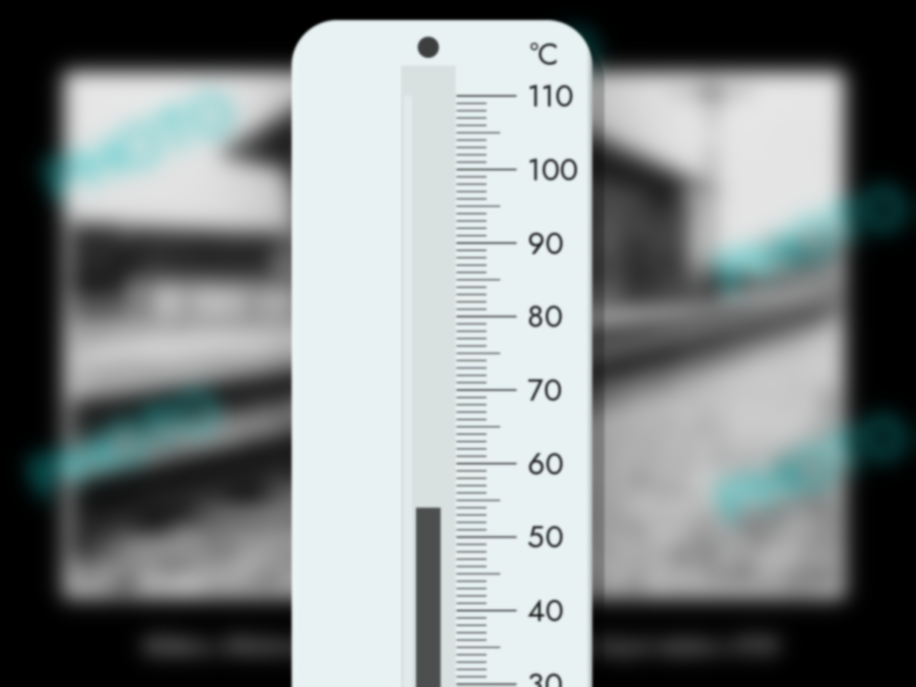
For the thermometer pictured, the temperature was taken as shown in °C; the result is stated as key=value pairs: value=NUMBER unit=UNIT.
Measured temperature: value=54 unit=°C
